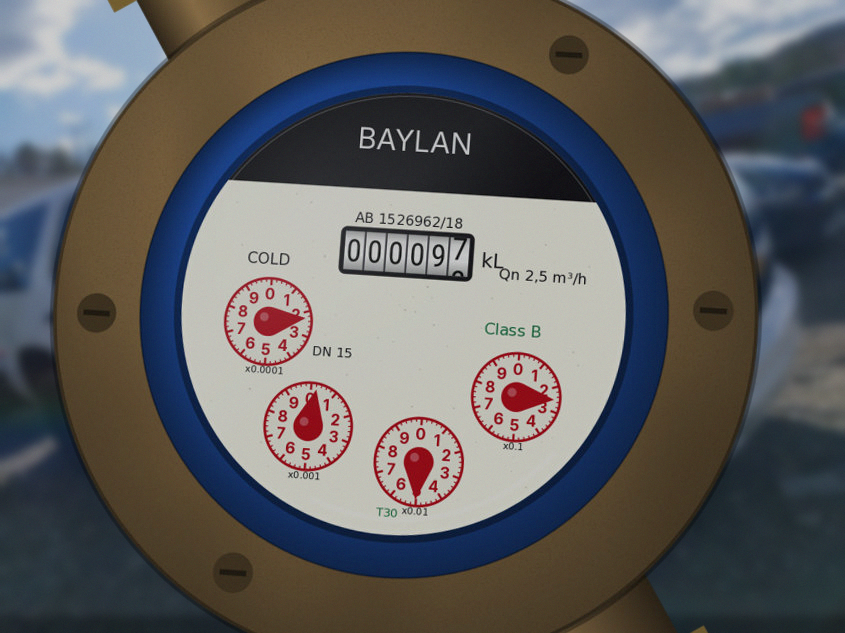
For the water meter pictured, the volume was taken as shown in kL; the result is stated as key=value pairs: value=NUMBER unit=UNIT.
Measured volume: value=97.2502 unit=kL
